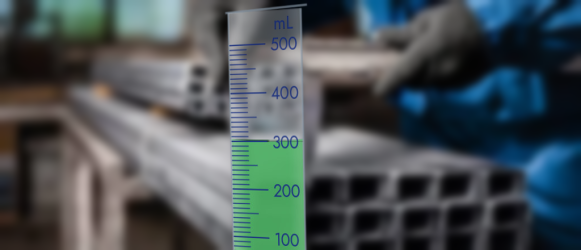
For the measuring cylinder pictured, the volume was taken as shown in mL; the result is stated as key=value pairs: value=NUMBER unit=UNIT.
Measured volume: value=300 unit=mL
